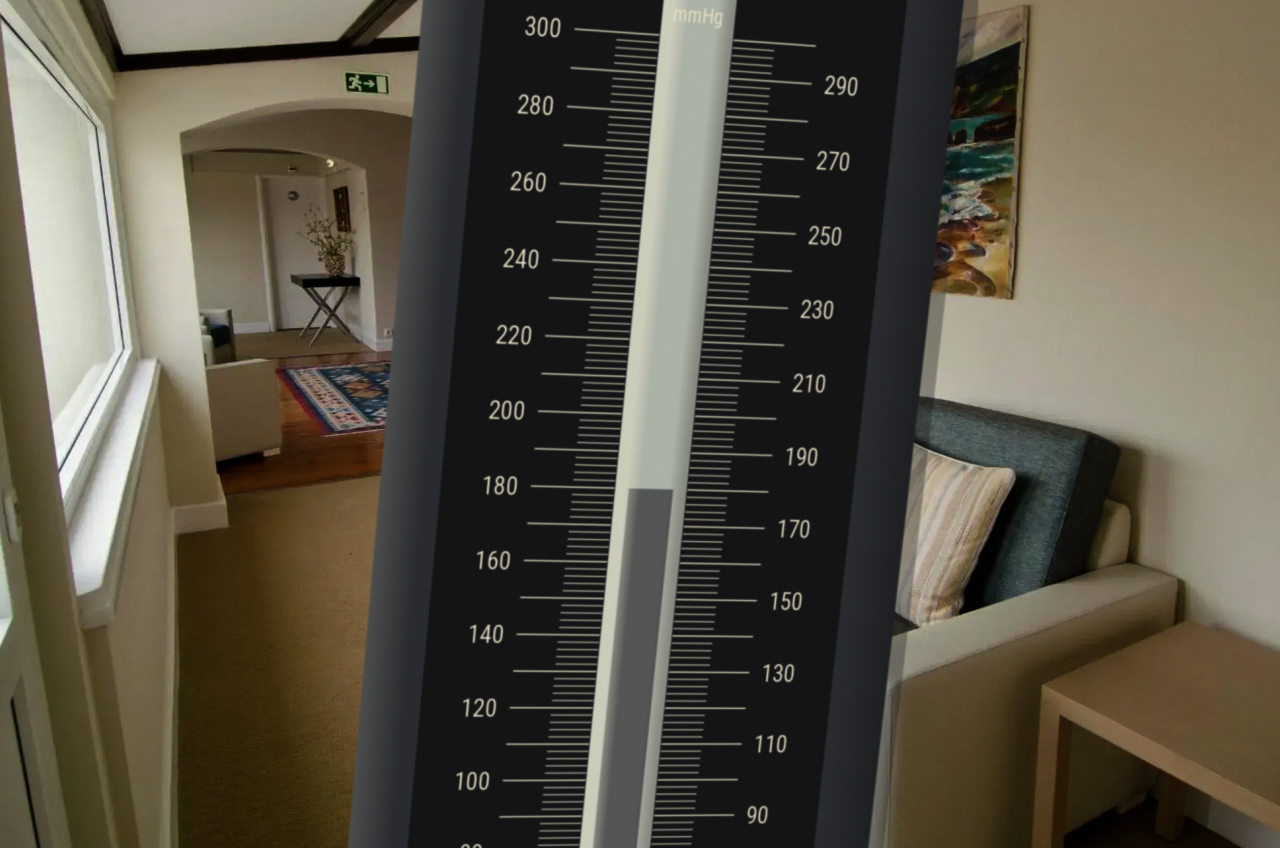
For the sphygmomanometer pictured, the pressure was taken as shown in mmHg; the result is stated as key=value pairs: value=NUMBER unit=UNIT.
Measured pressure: value=180 unit=mmHg
